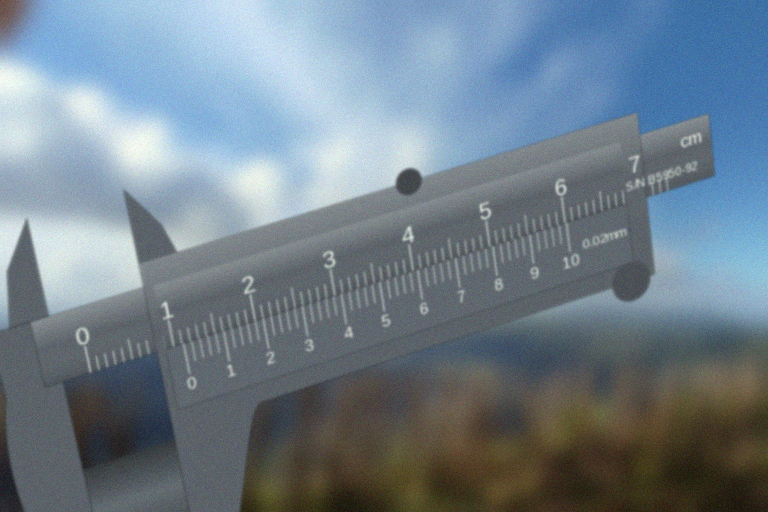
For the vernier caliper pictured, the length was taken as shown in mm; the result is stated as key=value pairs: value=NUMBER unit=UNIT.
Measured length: value=11.2 unit=mm
